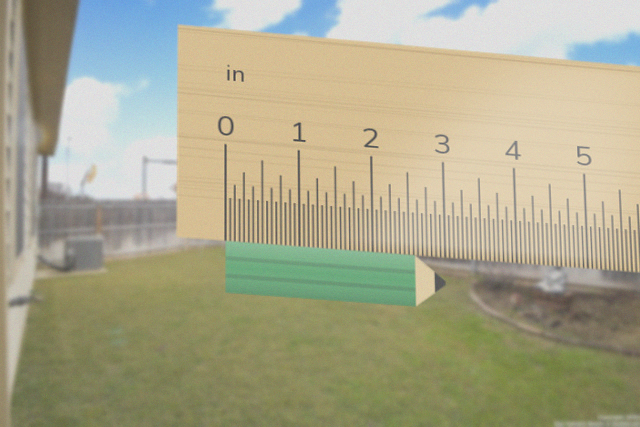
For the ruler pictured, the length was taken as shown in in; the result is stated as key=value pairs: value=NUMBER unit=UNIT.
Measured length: value=3 unit=in
